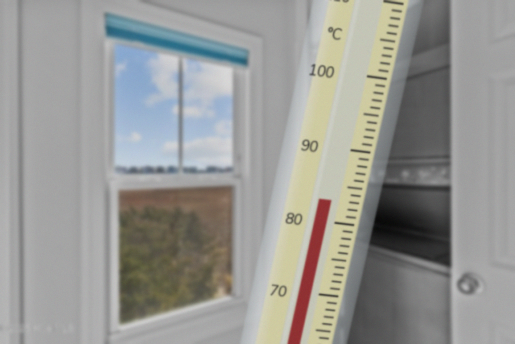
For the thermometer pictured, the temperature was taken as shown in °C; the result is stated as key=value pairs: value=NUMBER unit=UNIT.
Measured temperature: value=83 unit=°C
